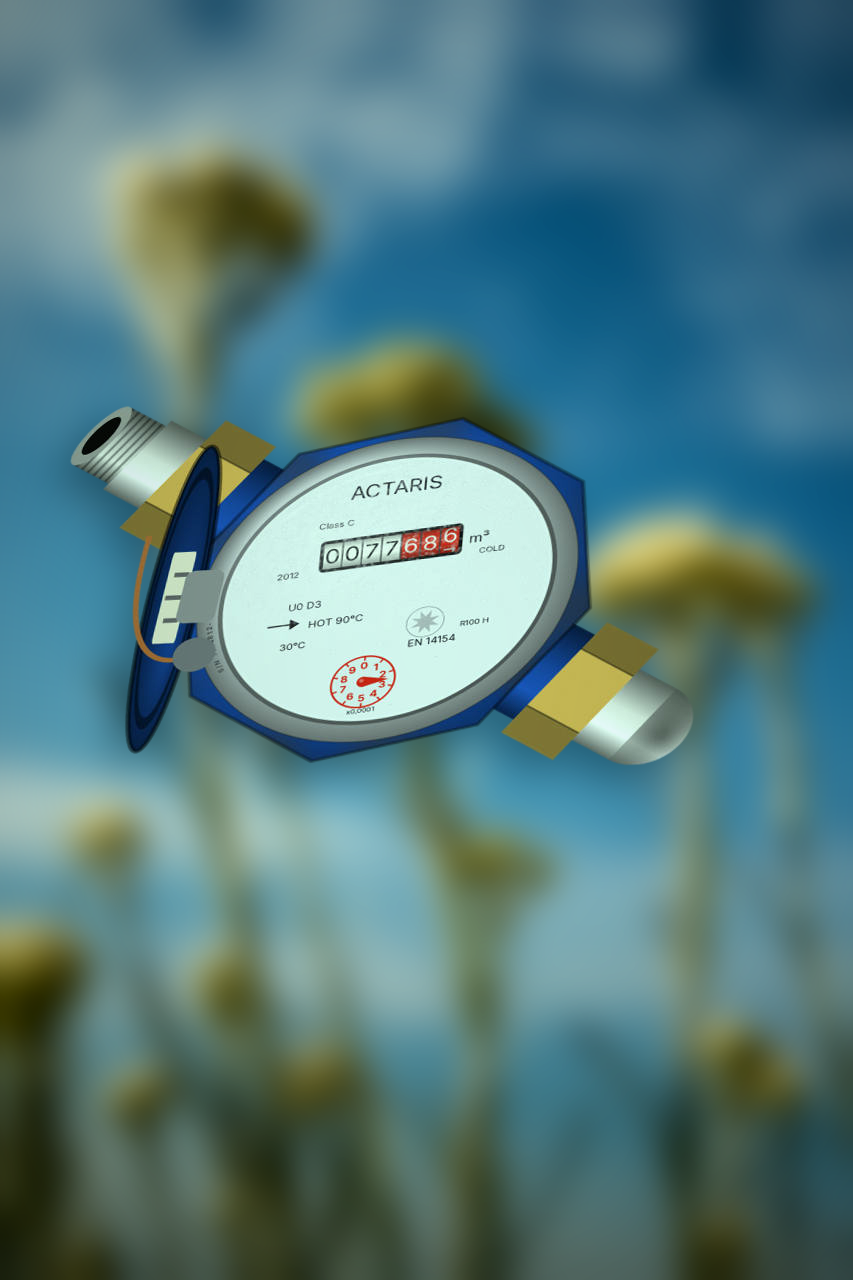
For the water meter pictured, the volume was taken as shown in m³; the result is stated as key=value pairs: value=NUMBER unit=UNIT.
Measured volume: value=77.6862 unit=m³
